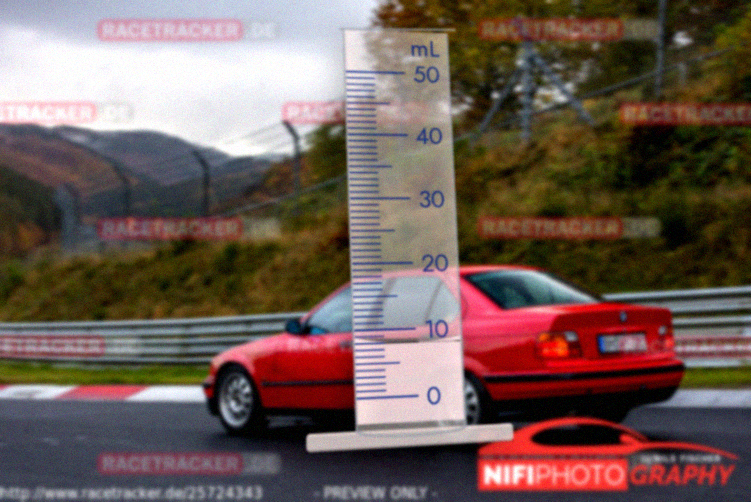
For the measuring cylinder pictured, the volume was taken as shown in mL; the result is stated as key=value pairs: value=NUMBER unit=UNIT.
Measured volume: value=8 unit=mL
